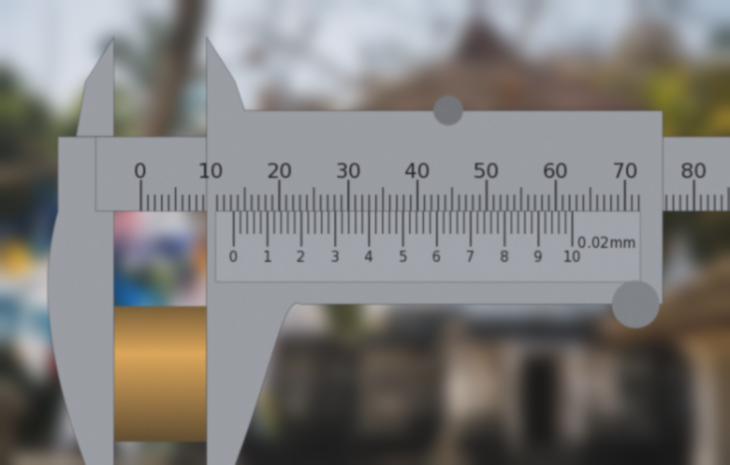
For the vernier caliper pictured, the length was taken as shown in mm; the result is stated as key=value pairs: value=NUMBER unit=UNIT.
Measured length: value=13.4 unit=mm
